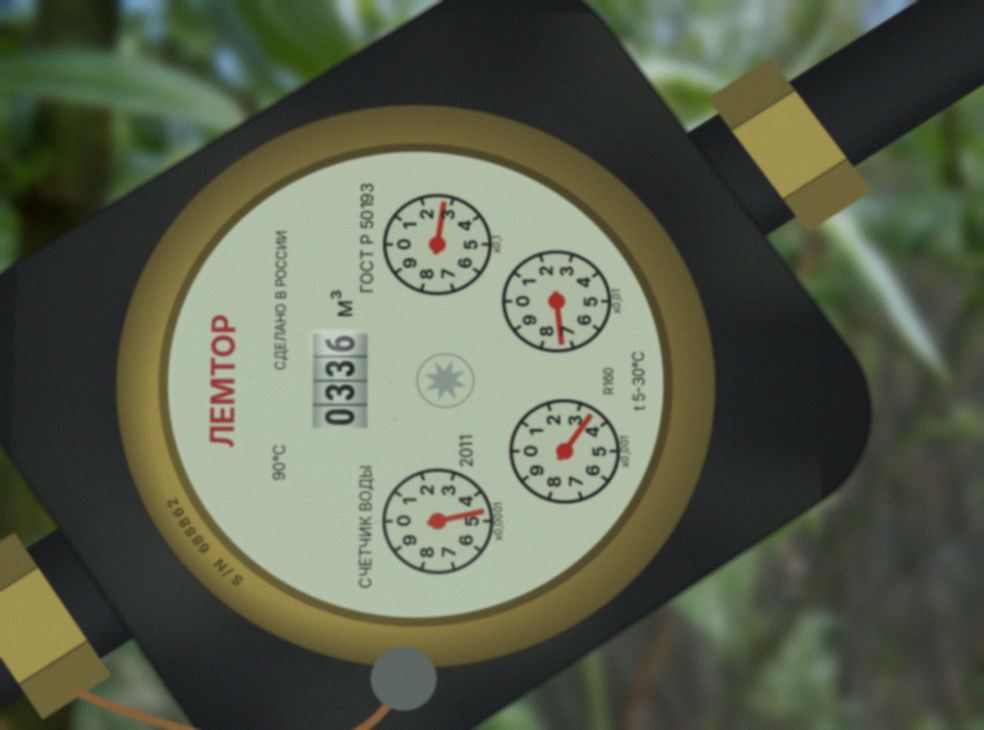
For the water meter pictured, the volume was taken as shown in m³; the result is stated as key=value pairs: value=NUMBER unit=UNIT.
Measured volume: value=336.2734 unit=m³
